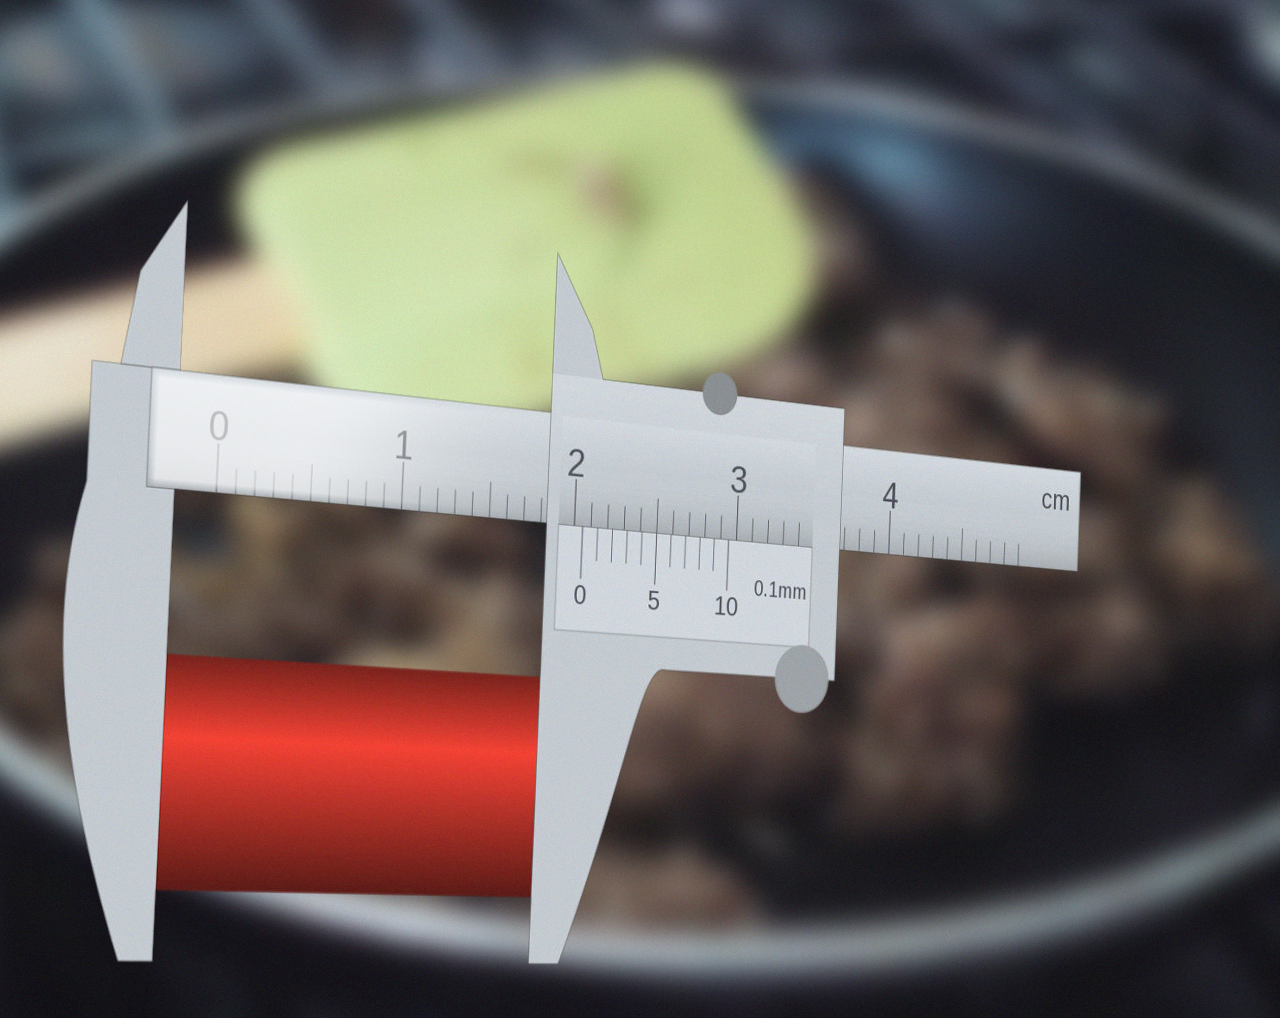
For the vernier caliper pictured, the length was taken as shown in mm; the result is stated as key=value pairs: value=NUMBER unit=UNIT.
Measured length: value=20.5 unit=mm
